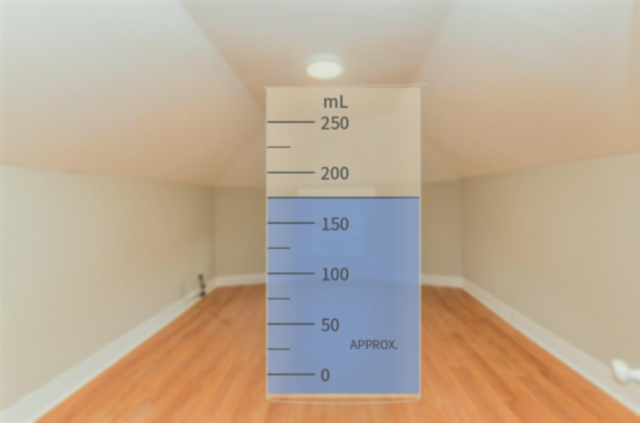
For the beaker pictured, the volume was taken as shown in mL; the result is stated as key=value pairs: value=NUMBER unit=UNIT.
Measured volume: value=175 unit=mL
